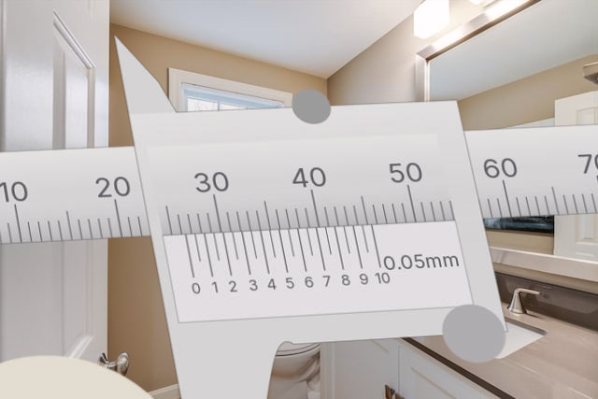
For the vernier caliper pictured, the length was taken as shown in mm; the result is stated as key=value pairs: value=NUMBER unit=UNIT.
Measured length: value=26.4 unit=mm
